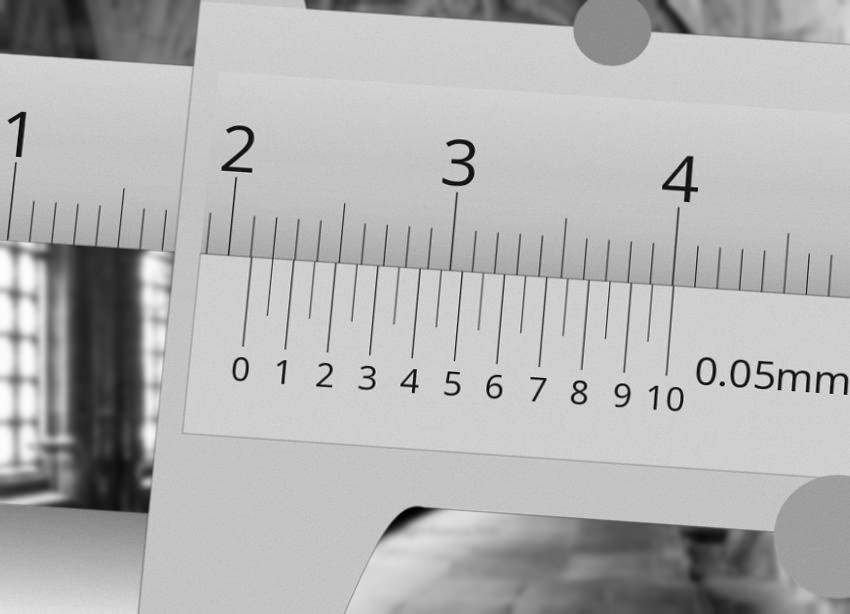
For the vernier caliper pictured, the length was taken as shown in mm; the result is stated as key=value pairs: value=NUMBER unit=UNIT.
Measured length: value=21.05 unit=mm
